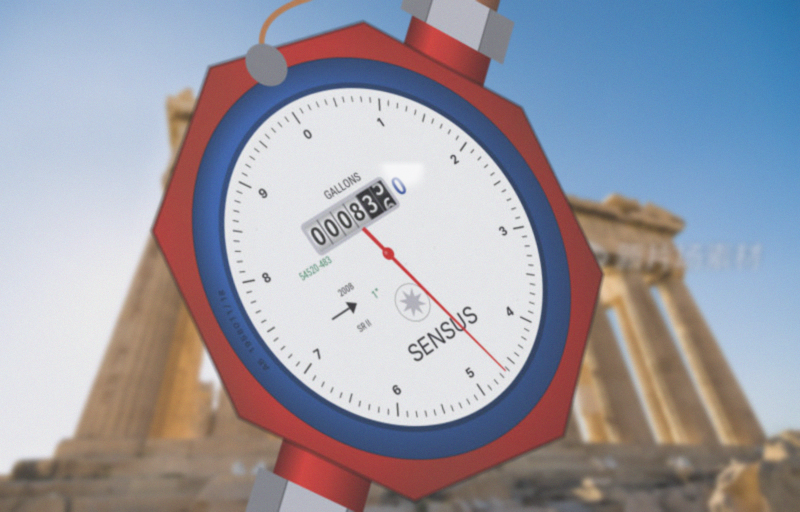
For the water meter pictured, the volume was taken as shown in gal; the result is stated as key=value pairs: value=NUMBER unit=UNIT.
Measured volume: value=8354.6 unit=gal
